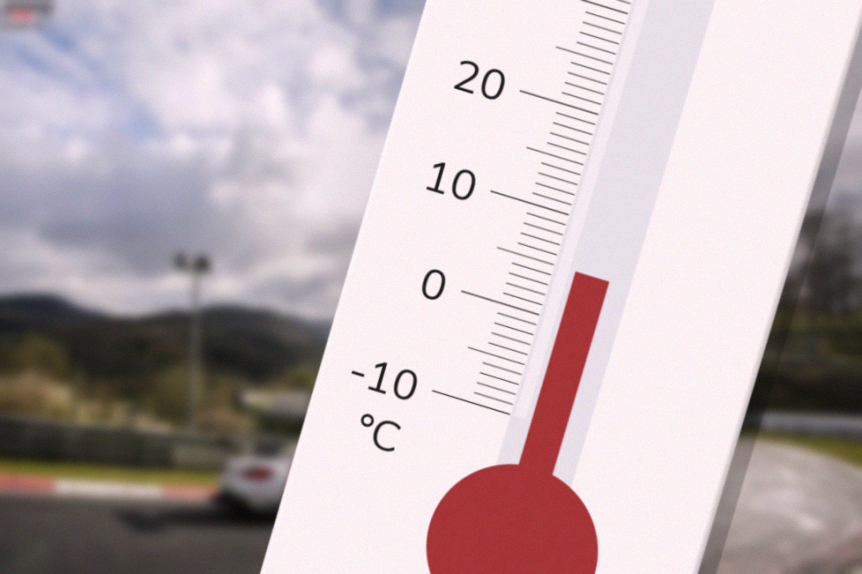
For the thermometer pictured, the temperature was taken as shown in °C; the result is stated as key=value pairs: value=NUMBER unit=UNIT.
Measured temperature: value=5 unit=°C
